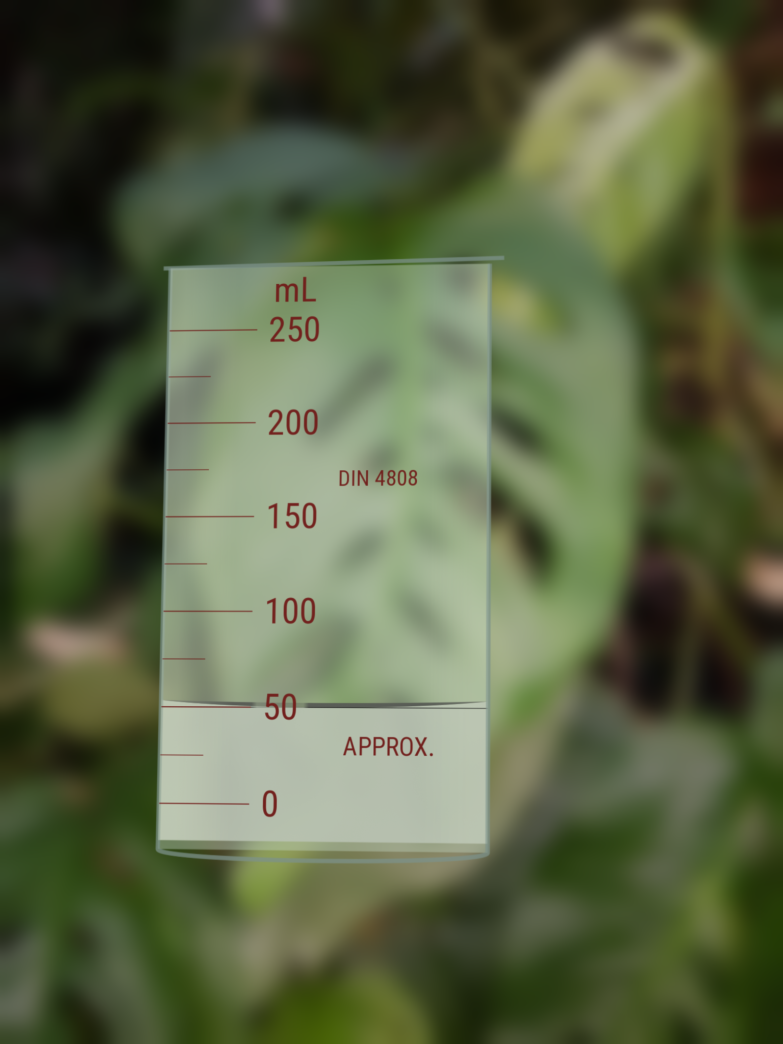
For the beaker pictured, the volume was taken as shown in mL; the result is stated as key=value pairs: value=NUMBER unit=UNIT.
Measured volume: value=50 unit=mL
